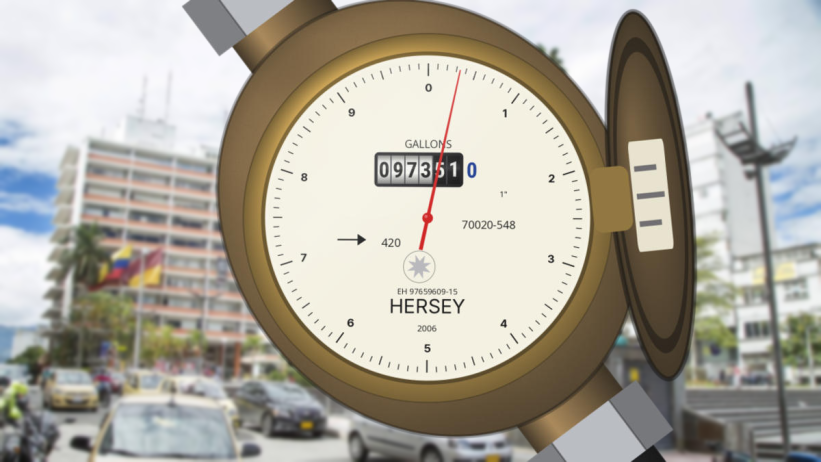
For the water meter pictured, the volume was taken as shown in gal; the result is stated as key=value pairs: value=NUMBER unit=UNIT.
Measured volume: value=973510.3 unit=gal
